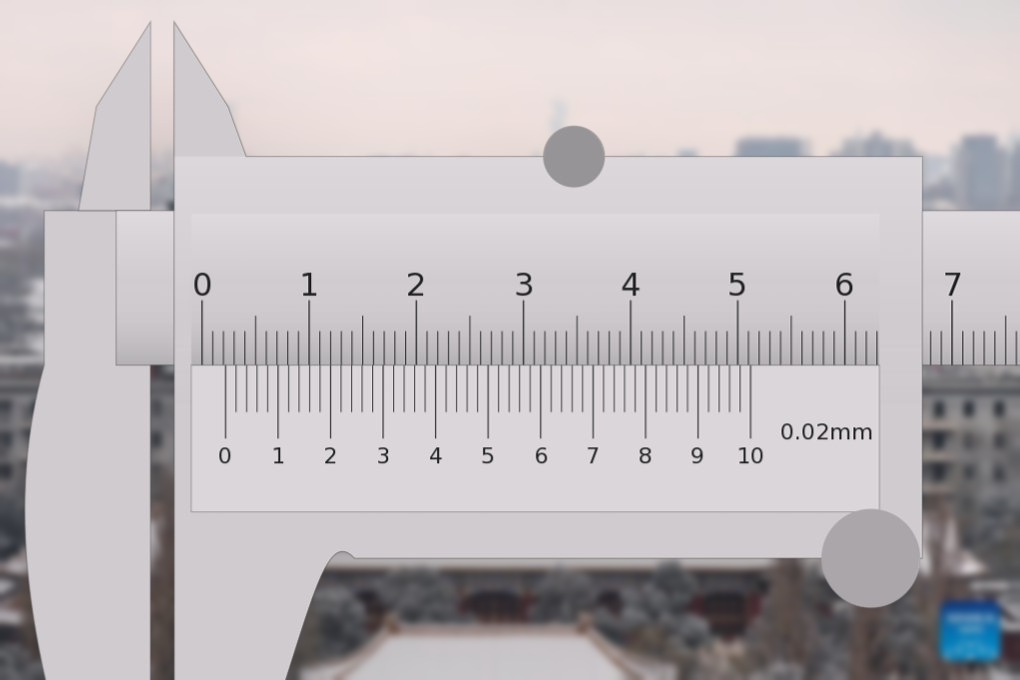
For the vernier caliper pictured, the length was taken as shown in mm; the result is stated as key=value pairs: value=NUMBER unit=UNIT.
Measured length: value=2.2 unit=mm
